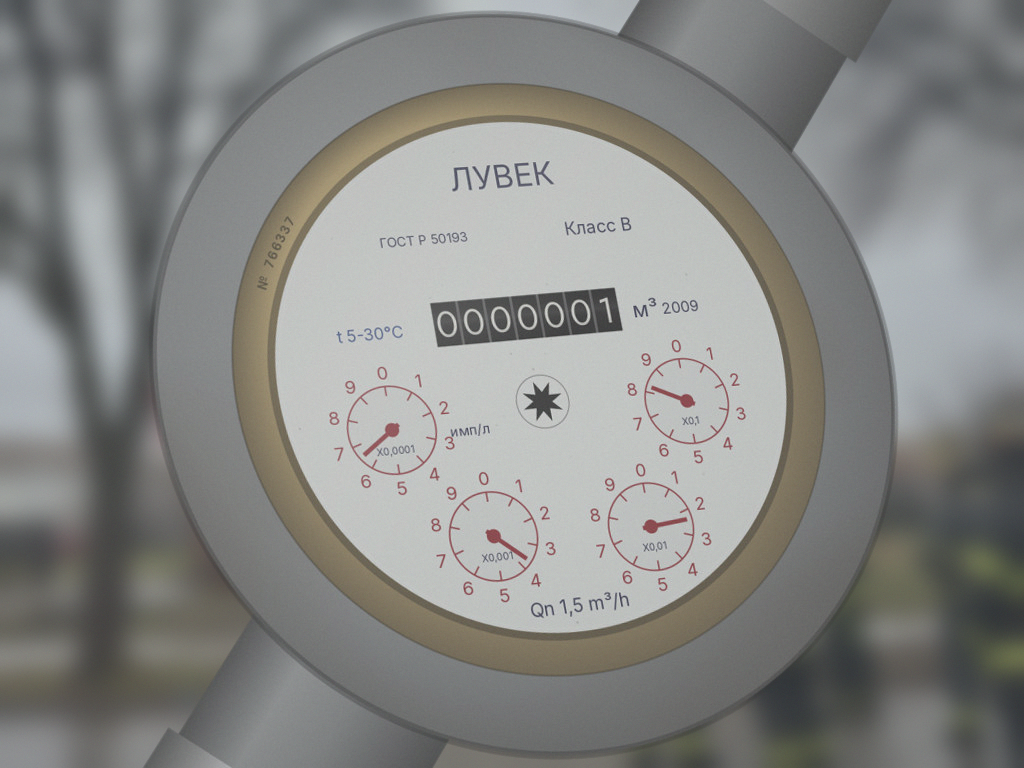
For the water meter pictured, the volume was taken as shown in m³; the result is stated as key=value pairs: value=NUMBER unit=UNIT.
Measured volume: value=1.8236 unit=m³
